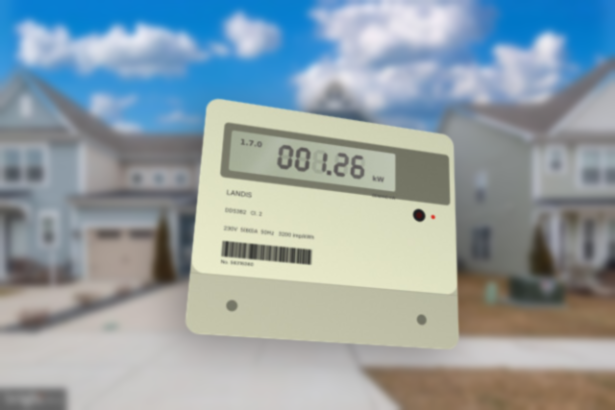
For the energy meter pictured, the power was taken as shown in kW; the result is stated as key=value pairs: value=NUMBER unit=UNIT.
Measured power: value=1.26 unit=kW
